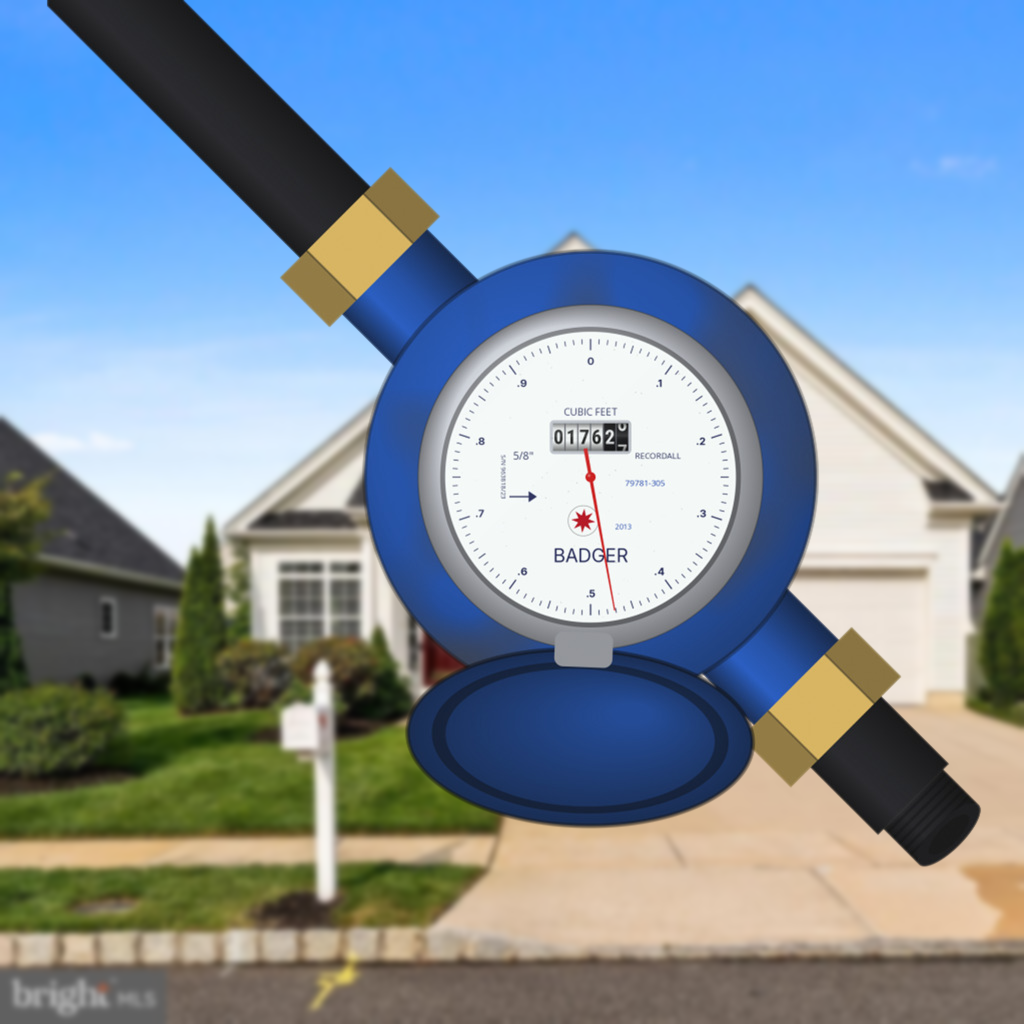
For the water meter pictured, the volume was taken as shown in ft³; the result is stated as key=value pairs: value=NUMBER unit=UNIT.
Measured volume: value=17626.47 unit=ft³
